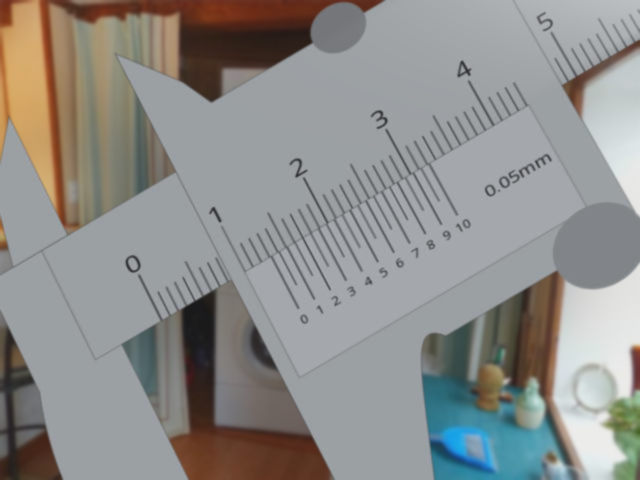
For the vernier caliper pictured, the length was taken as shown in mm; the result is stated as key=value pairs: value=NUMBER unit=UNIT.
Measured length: value=13.2 unit=mm
